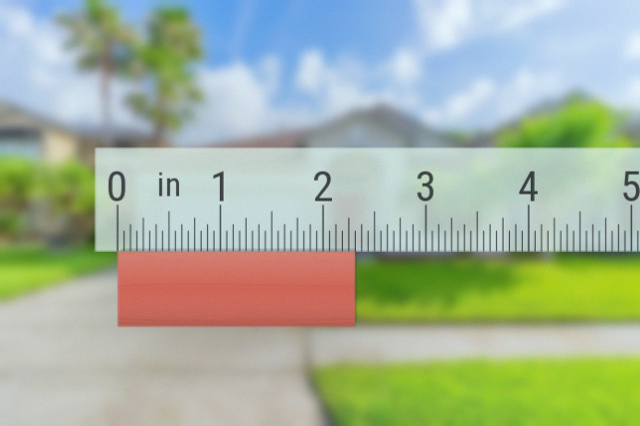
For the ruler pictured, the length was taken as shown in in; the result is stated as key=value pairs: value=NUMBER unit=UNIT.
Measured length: value=2.3125 unit=in
